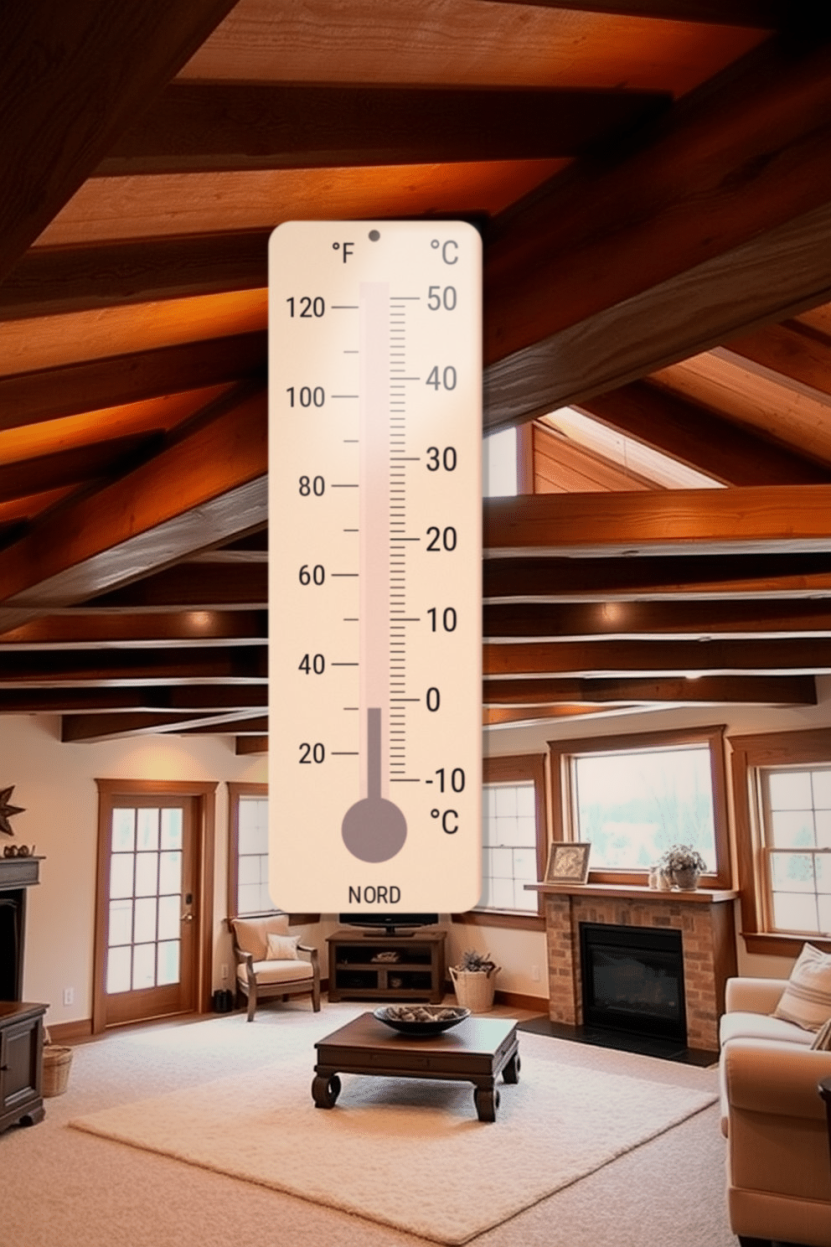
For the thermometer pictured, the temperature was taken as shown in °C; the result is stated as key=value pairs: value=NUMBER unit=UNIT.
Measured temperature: value=-1 unit=°C
